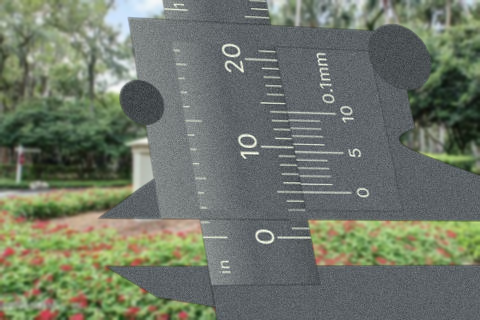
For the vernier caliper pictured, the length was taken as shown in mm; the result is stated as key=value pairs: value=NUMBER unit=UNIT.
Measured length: value=5.0 unit=mm
